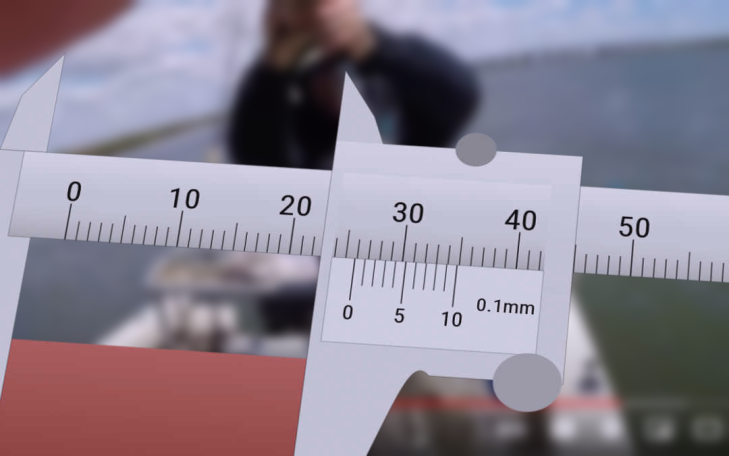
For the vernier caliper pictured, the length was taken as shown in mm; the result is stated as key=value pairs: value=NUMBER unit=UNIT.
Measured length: value=25.8 unit=mm
